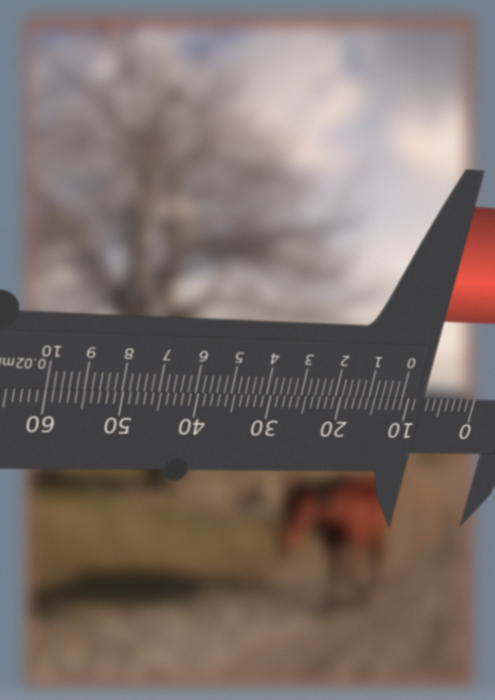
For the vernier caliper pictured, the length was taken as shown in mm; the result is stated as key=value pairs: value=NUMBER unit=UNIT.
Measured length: value=11.0 unit=mm
